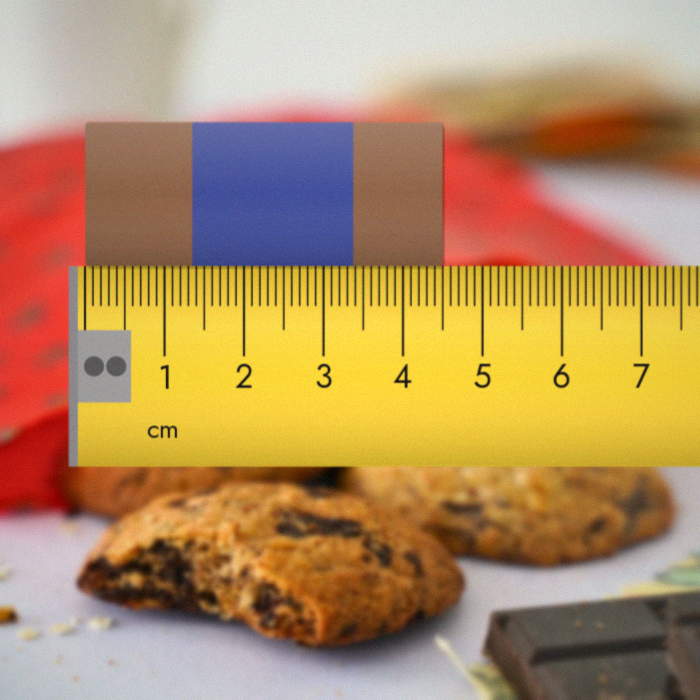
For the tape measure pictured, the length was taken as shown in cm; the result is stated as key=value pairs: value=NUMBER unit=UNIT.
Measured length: value=4.5 unit=cm
